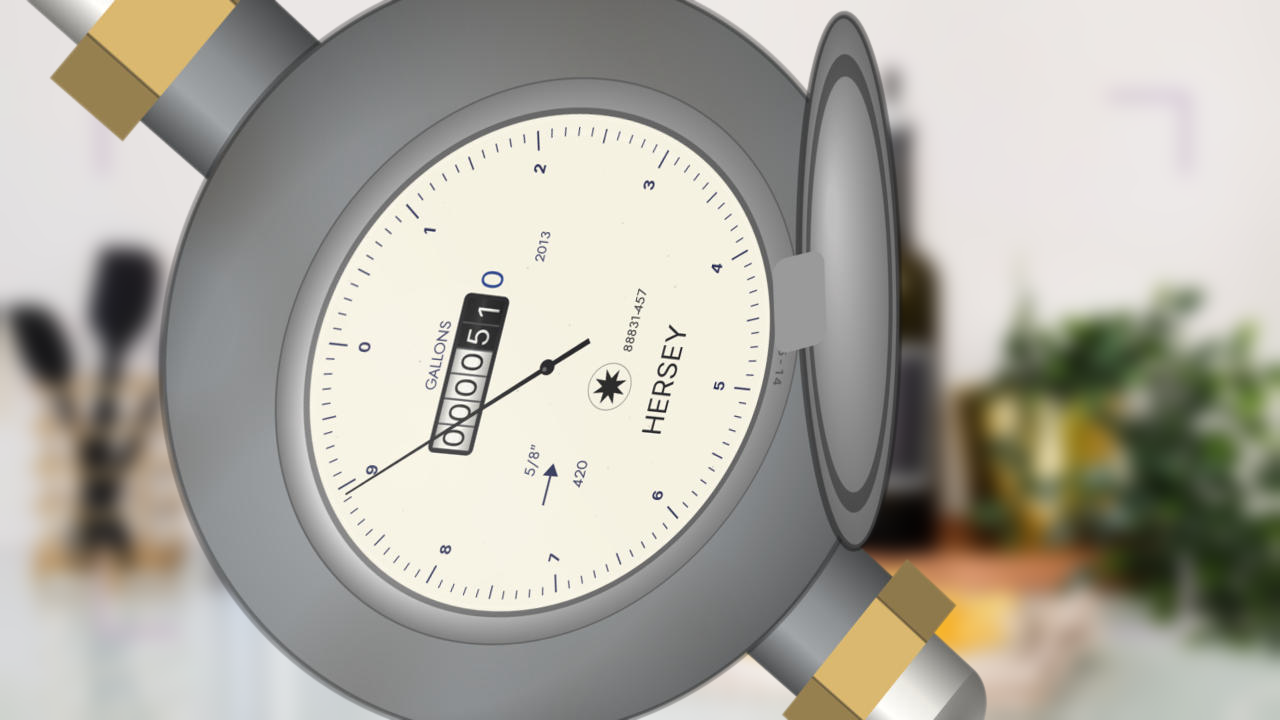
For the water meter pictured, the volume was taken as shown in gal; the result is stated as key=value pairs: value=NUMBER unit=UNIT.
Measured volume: value=508.9 unit=gal
